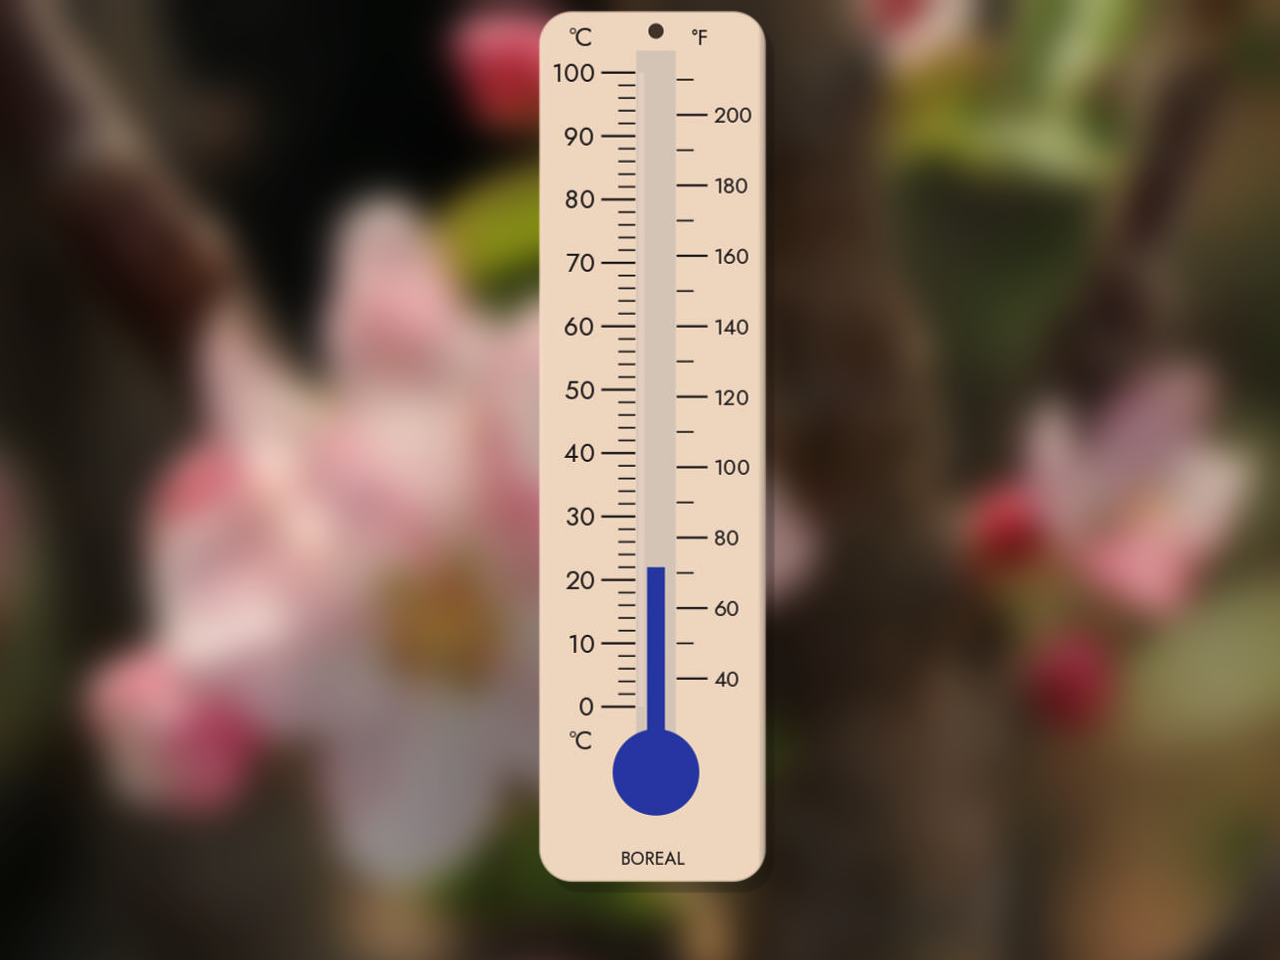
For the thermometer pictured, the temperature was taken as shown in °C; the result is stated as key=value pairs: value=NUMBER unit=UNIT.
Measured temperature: value=22 unit=°C
